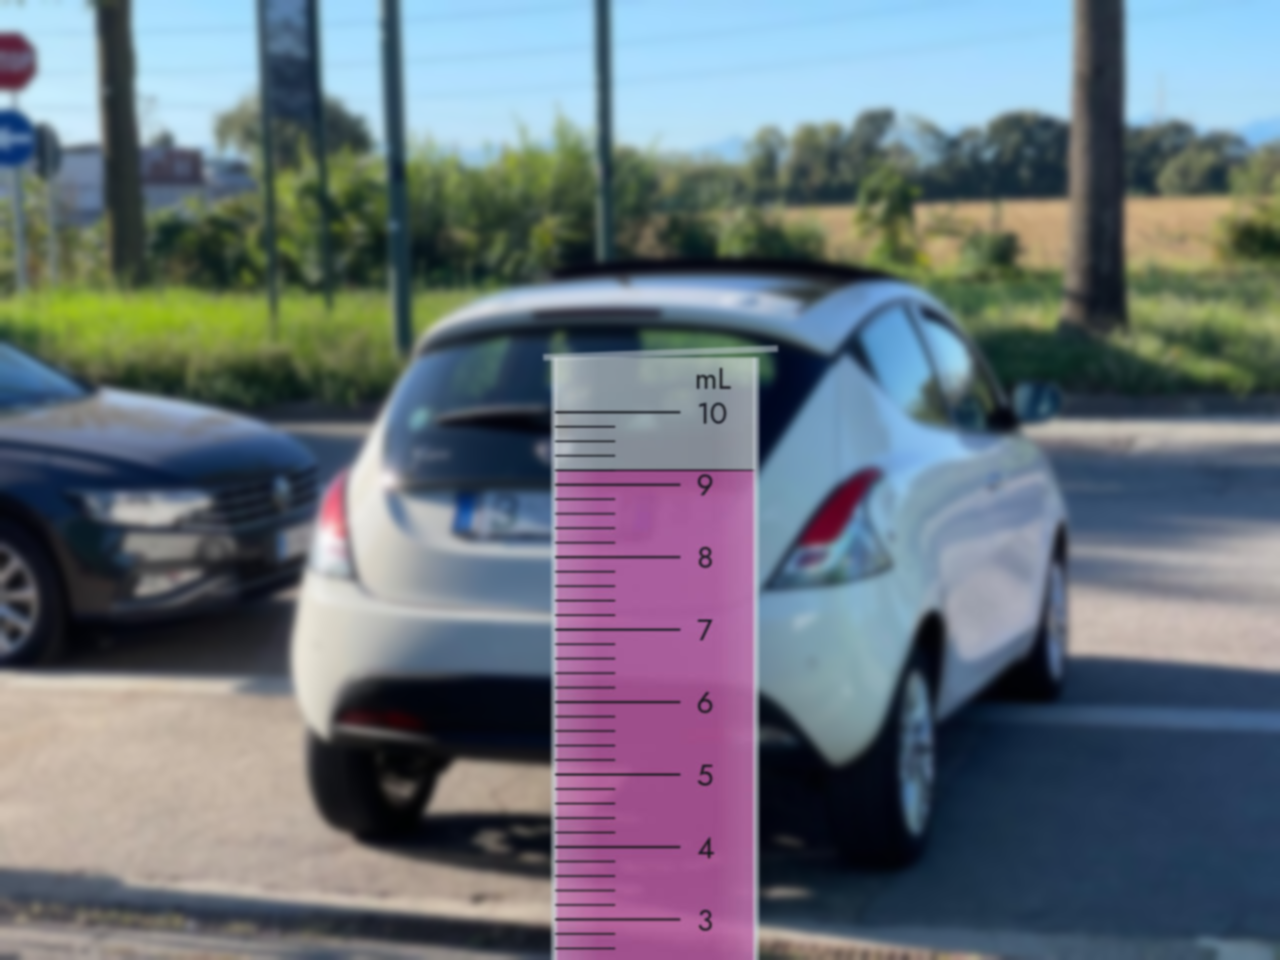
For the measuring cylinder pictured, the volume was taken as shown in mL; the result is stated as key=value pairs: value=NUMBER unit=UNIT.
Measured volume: value=9.2 unit=mL
